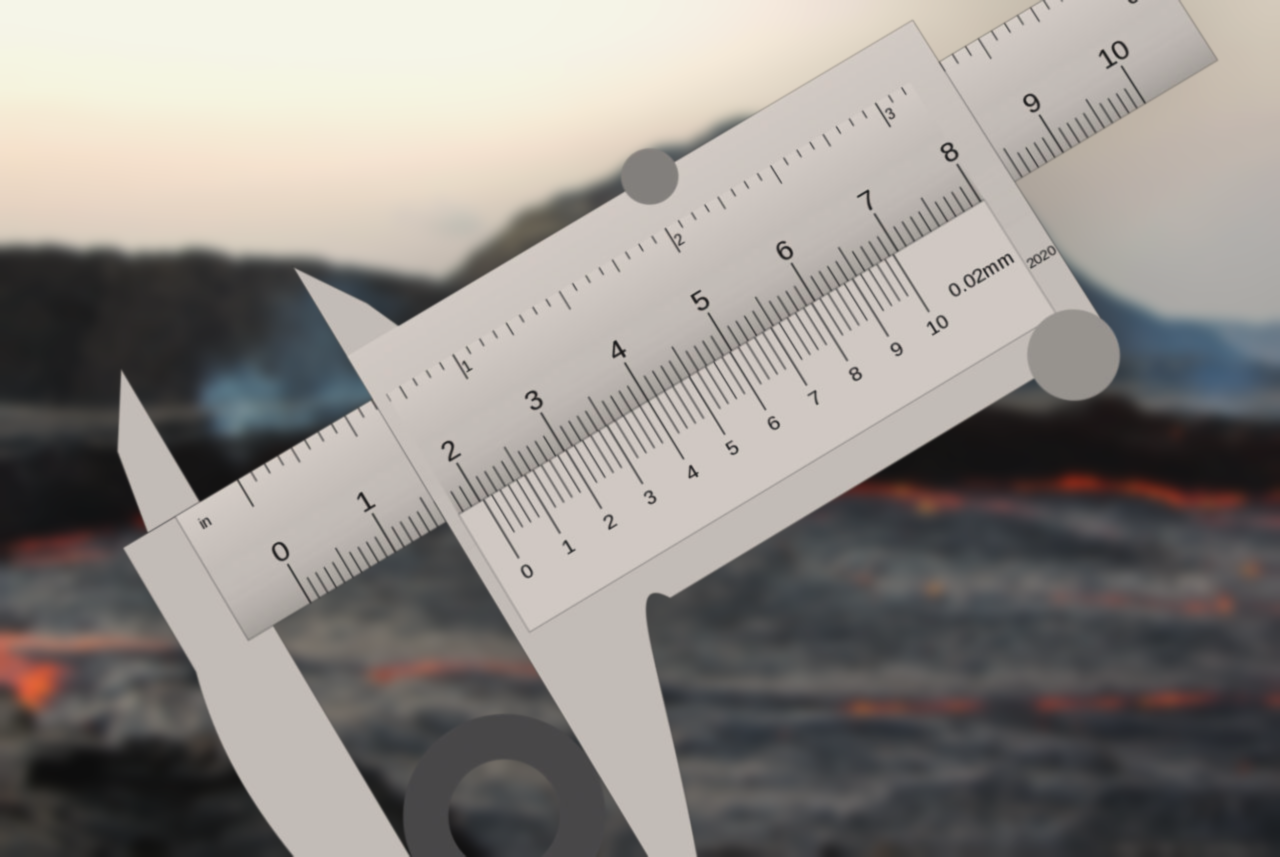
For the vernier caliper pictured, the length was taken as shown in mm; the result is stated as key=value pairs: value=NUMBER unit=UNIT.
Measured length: value=20.4 unit=mm
